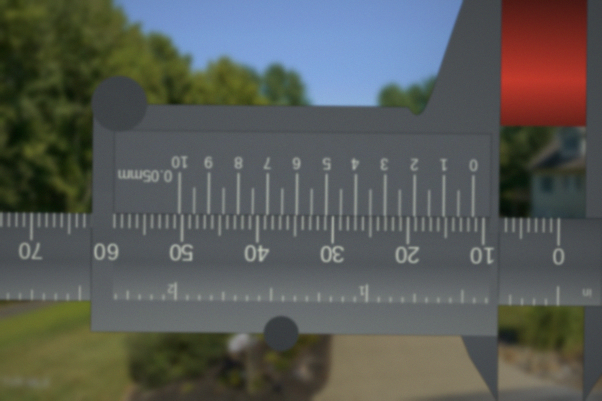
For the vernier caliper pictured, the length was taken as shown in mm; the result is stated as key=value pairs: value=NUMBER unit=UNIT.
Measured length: value=11.4 unit=mm
